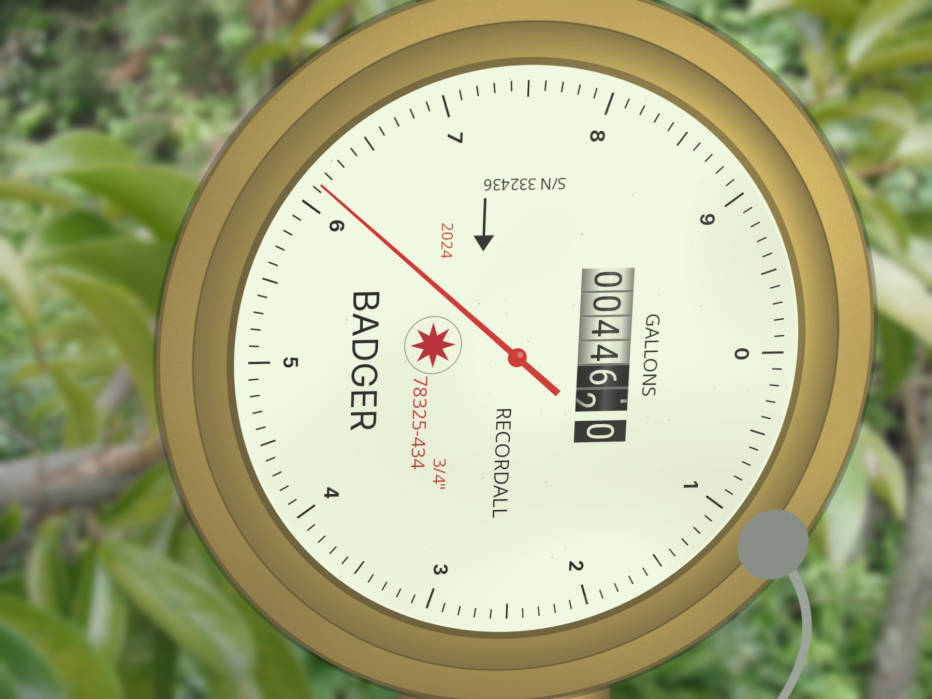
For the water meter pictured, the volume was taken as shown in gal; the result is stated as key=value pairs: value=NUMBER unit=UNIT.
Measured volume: value=44616.1 unit=gal
